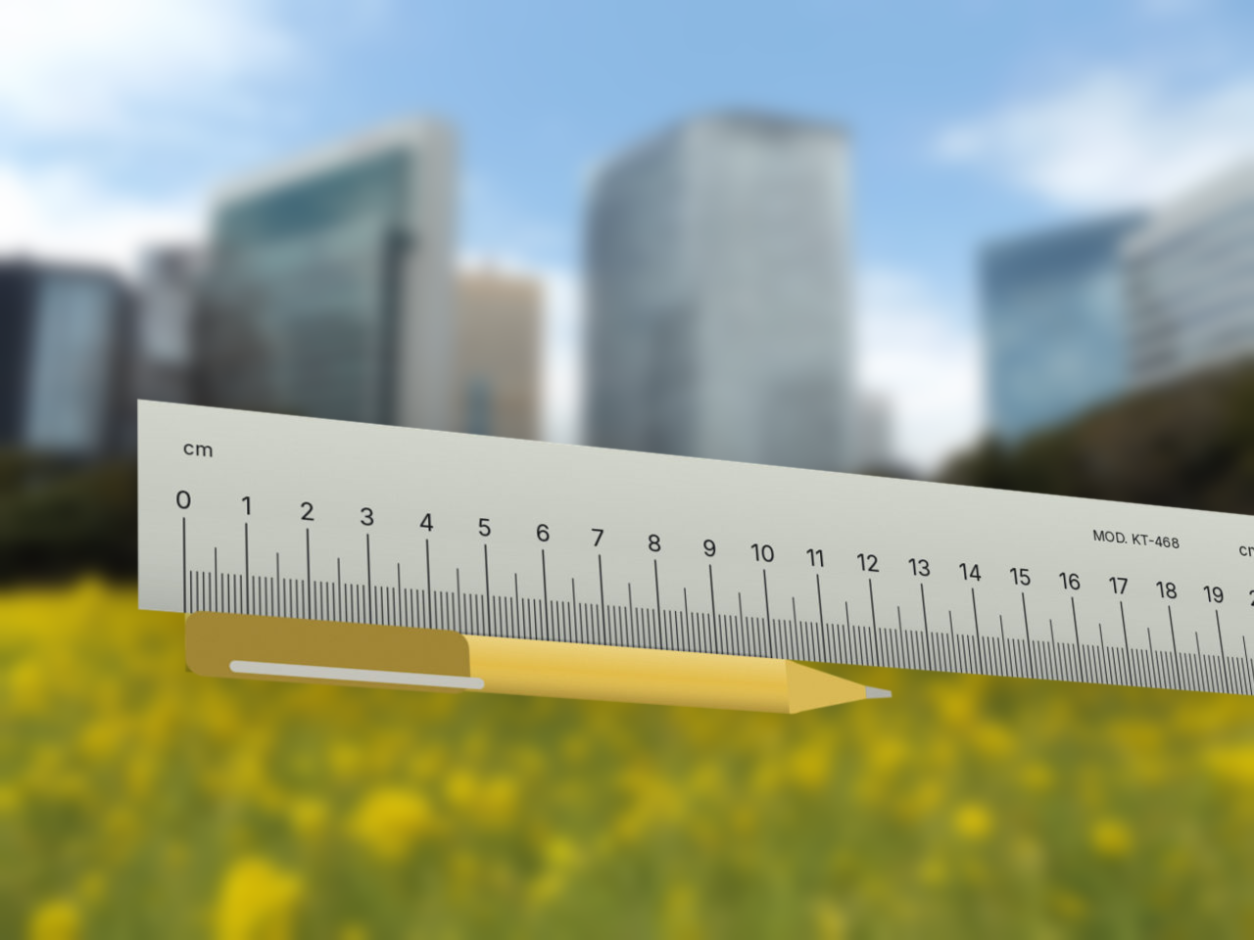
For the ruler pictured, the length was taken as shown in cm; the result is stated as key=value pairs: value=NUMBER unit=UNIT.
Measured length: value=12.2 unit=cm
